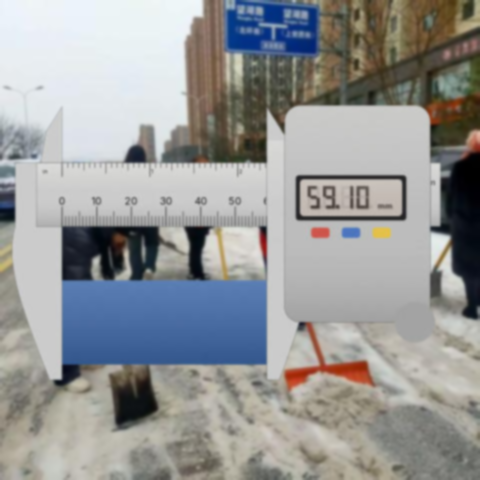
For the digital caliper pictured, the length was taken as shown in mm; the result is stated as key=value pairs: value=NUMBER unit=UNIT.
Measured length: value=59.10 unit=mm
